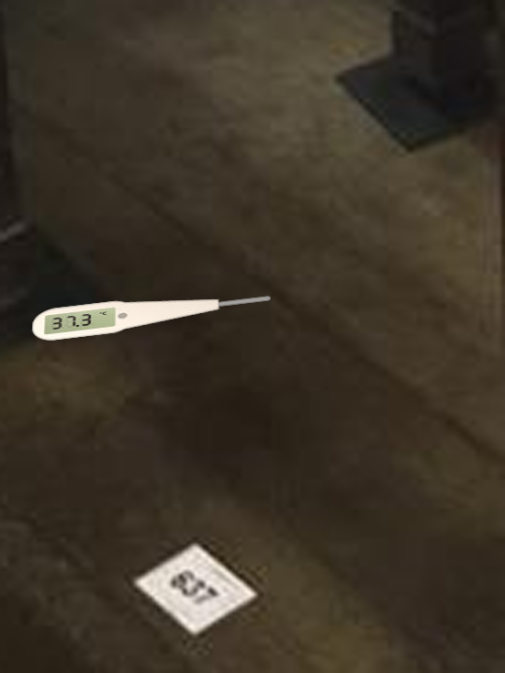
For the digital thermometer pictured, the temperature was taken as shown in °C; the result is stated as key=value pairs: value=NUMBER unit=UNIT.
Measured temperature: value=37.3 unit=°C
